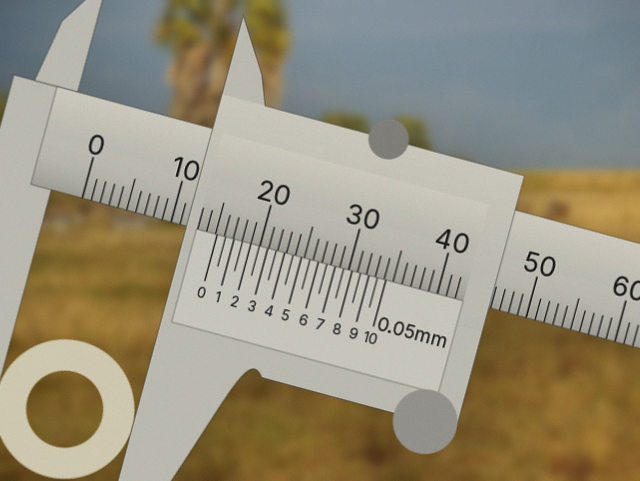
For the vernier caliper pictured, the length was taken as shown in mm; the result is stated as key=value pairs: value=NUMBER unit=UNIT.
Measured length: value=15.2 unit=mm
